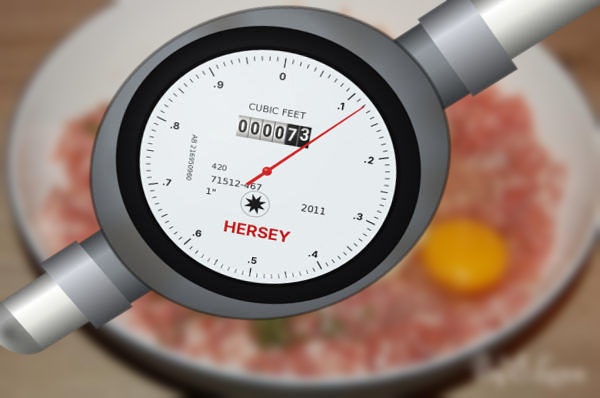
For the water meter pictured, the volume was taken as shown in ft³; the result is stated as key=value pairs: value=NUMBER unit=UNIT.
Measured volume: value=73.12 unit=ft³
